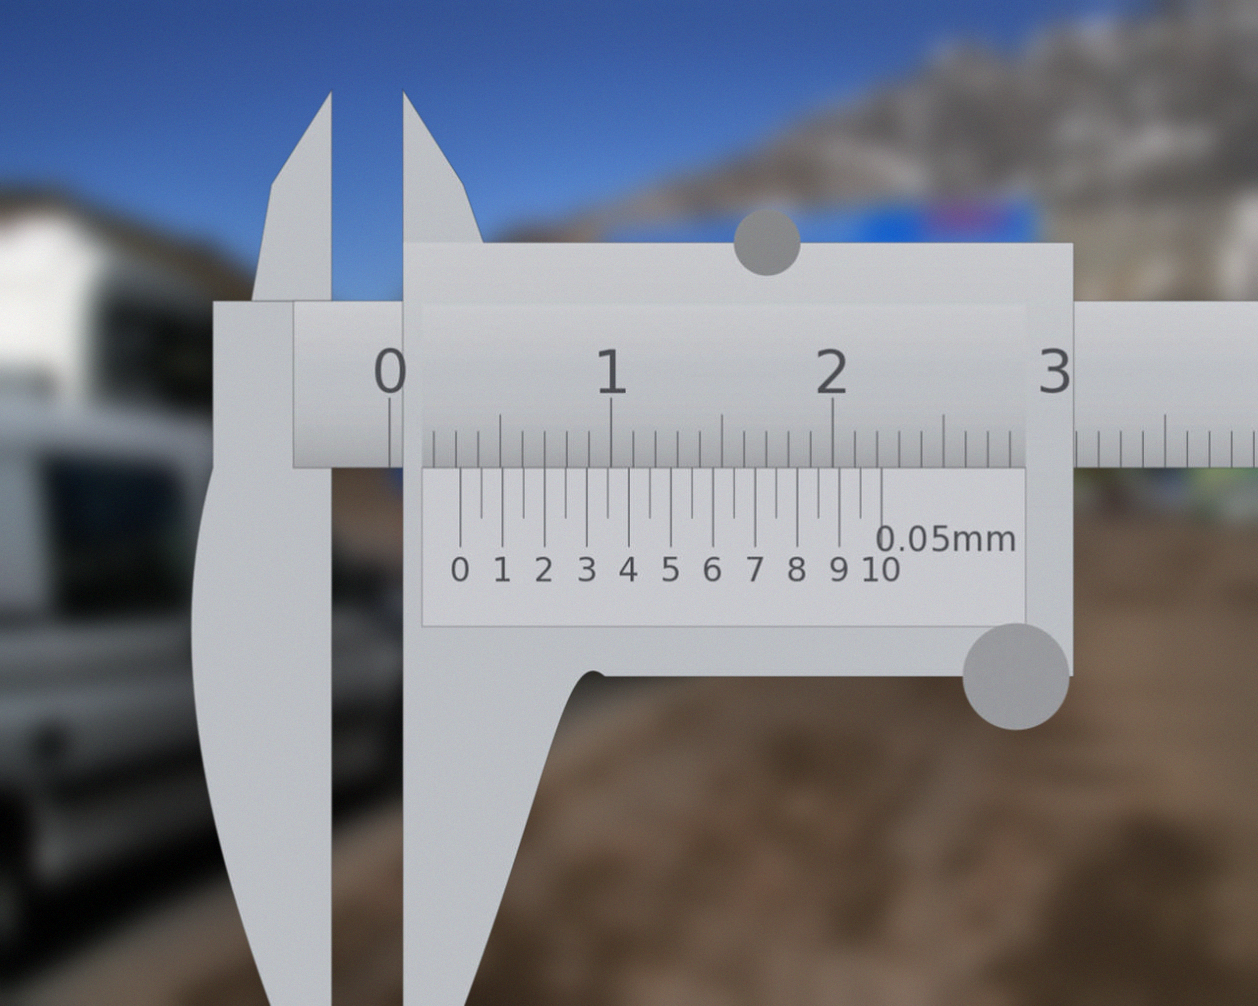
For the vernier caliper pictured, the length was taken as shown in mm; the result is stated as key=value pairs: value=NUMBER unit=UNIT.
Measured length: value=3.20 unit=mm
